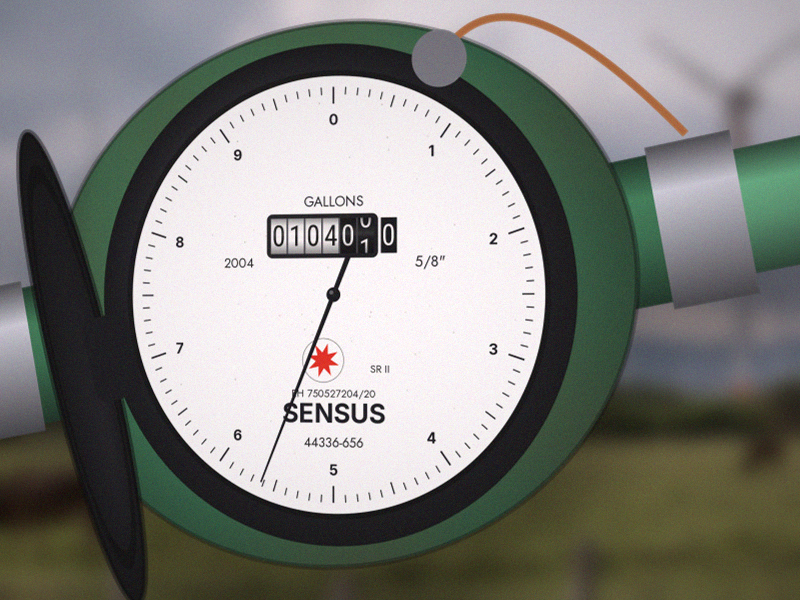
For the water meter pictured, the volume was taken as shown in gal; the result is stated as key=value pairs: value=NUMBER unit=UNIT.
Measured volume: value=104005.6 unit=gal
